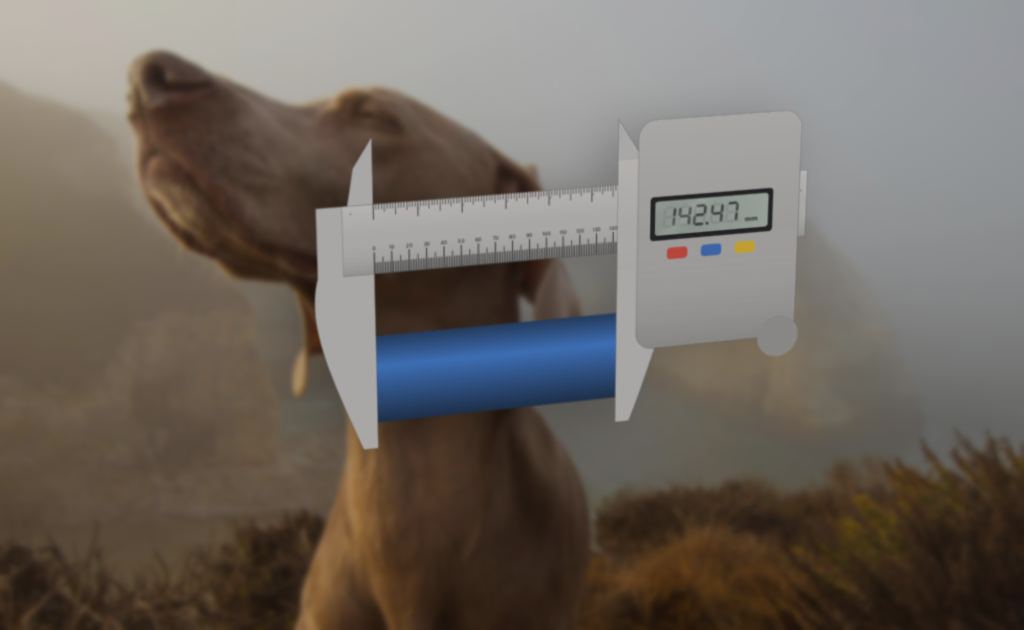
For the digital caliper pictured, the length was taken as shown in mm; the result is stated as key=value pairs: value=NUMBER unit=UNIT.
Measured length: value=142.47 unit=mm
